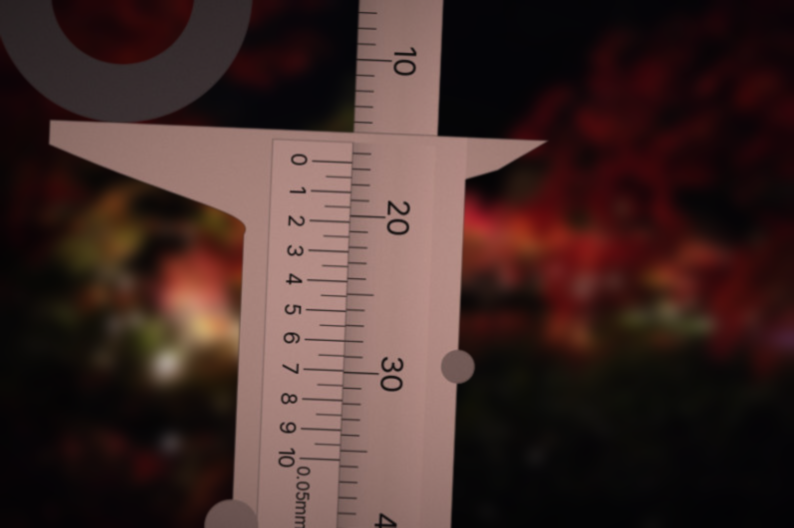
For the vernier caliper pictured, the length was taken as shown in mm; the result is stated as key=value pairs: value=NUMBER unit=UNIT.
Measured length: value=16.6 unit=mm
